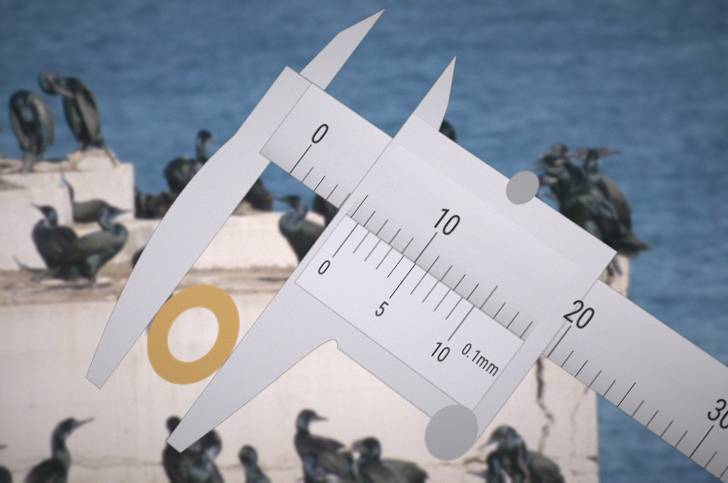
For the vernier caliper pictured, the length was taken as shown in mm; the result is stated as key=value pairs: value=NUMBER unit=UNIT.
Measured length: value=5.6 unit=mm
